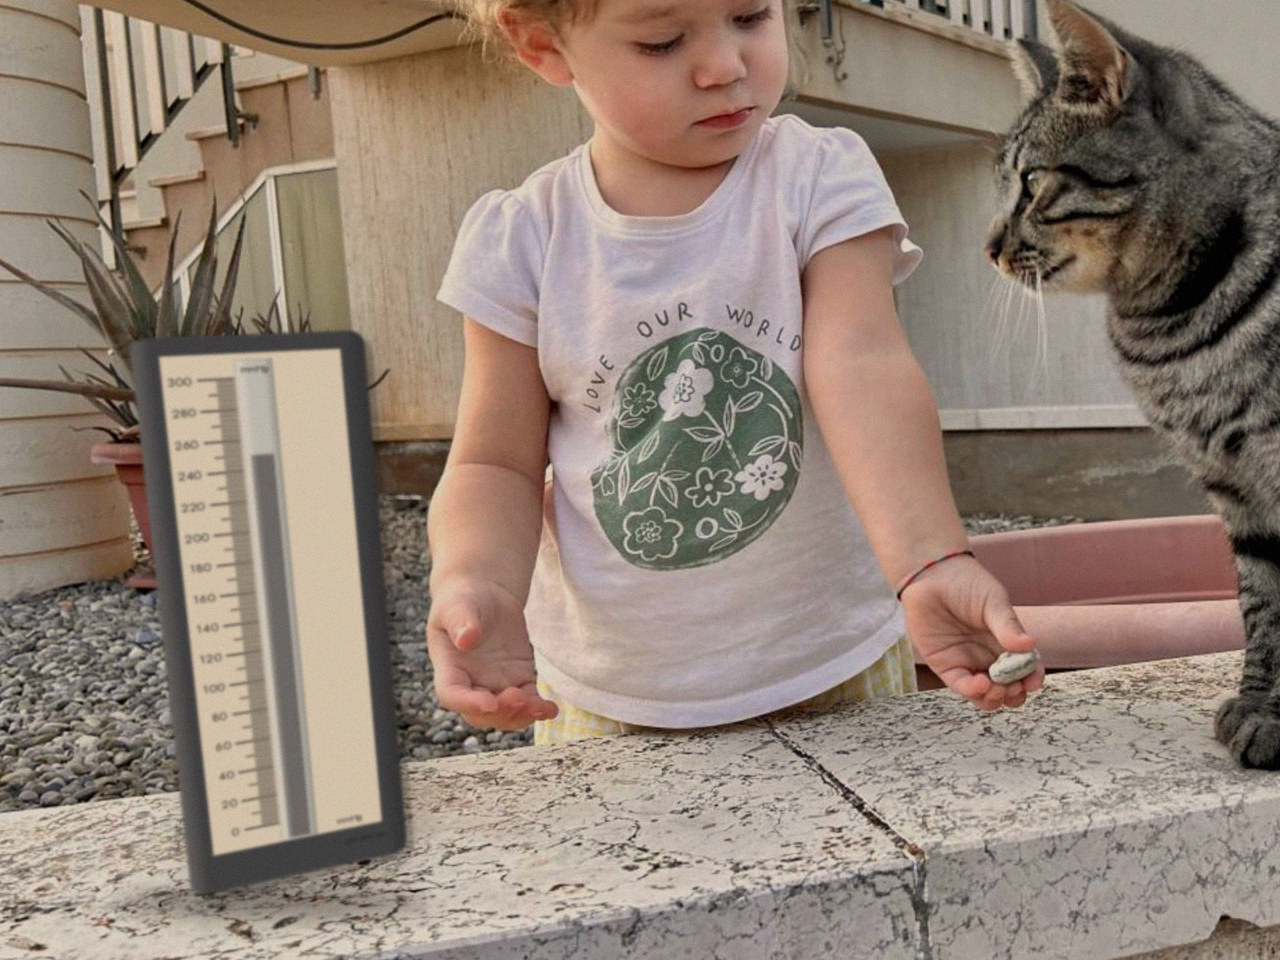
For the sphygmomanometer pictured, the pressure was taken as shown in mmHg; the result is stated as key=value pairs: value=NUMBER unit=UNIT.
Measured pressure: value=250 unit=mmHg
